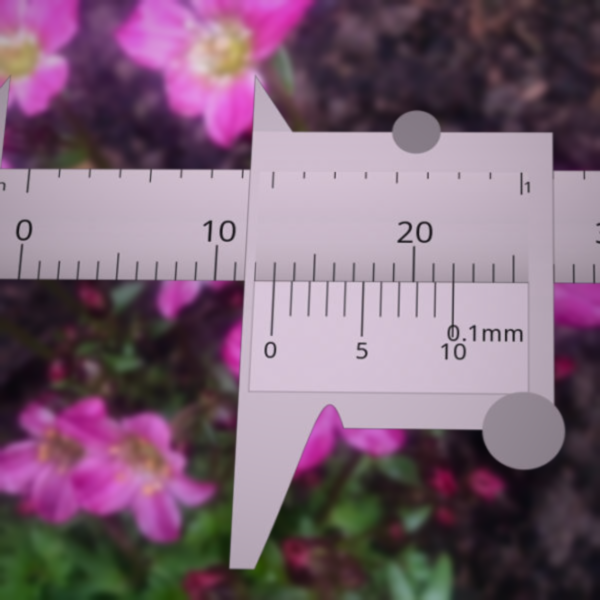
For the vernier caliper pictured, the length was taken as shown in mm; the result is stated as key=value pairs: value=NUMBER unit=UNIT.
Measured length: value=13.0 unit=mm
